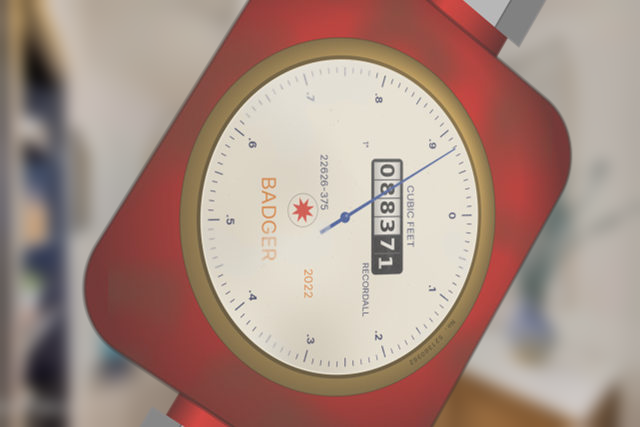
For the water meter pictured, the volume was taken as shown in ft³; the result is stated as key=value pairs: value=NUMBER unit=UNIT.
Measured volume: value=88370.92 unit=ft³
